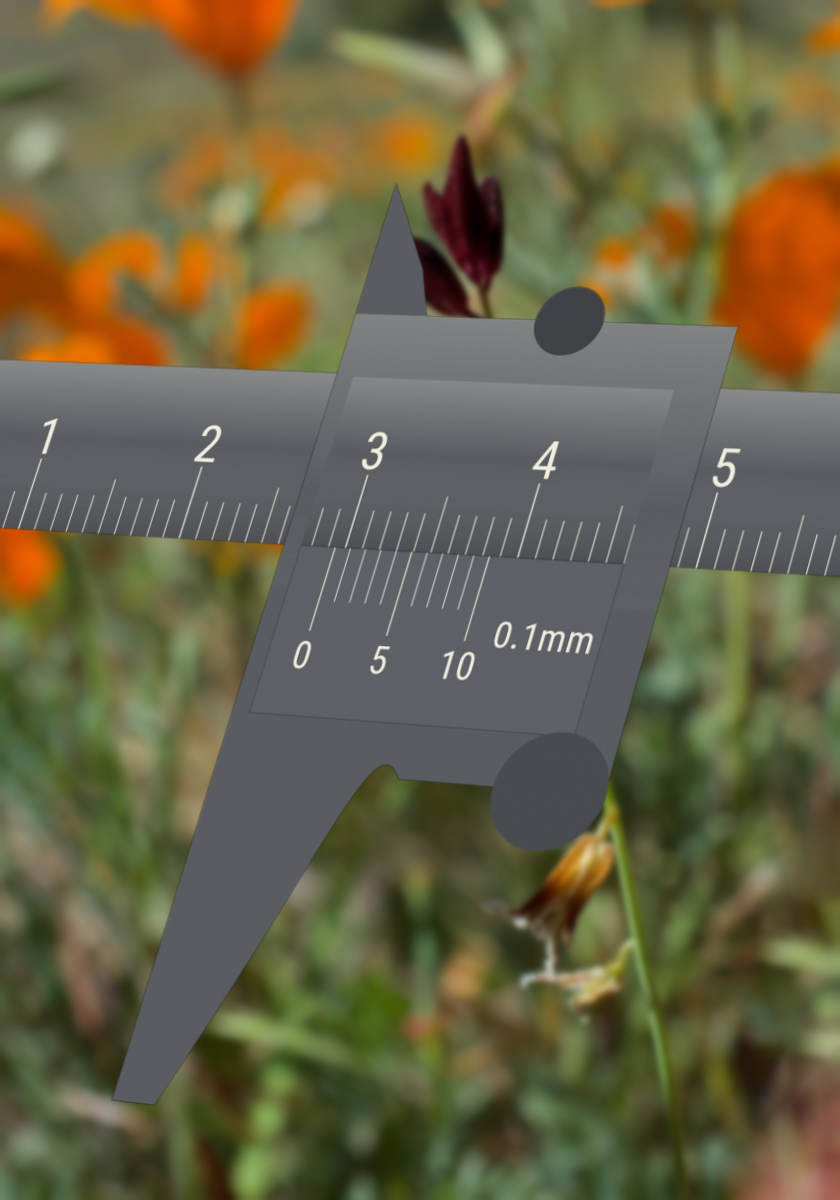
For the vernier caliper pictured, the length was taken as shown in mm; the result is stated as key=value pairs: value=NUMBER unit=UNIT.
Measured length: value=29.4 unit=mm
